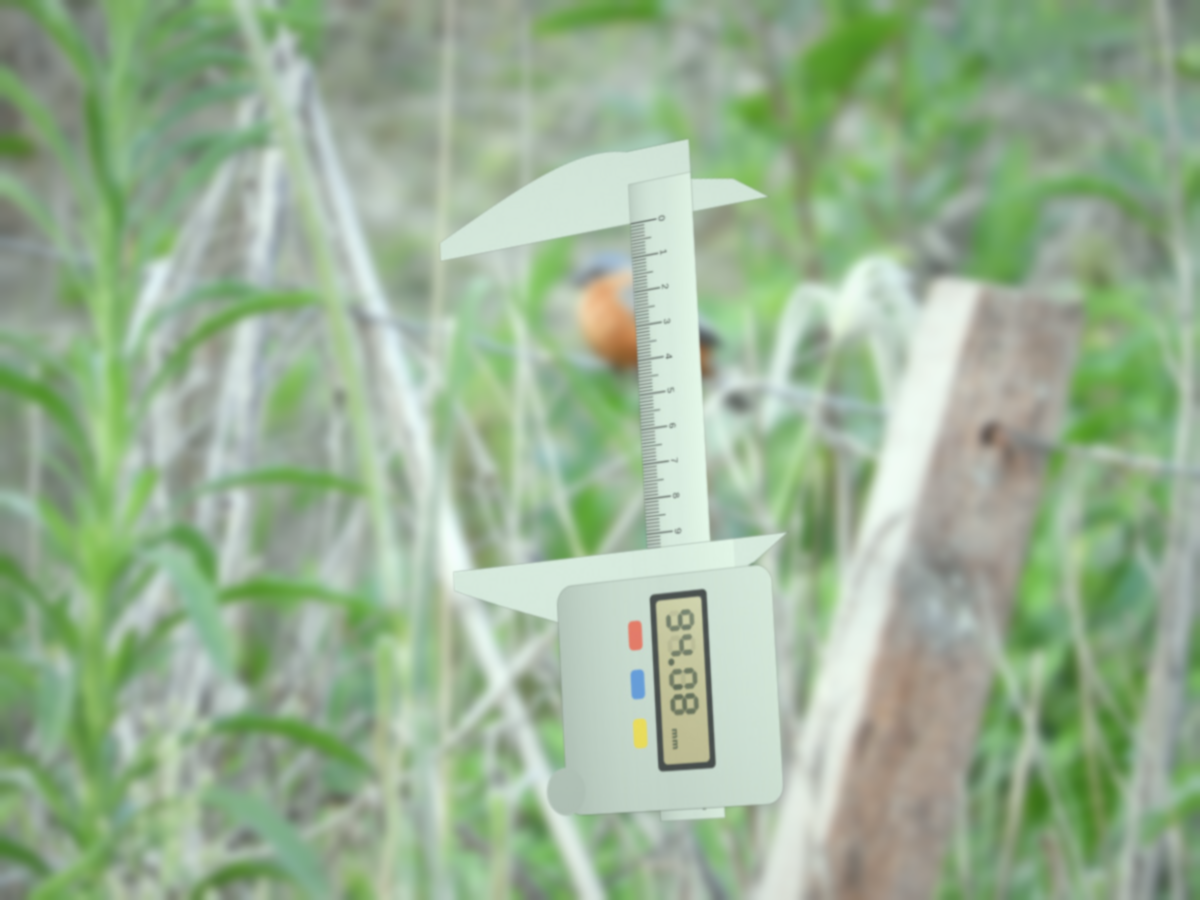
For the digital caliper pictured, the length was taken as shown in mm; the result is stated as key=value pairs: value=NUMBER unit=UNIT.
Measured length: value=94.08 unit=mm
